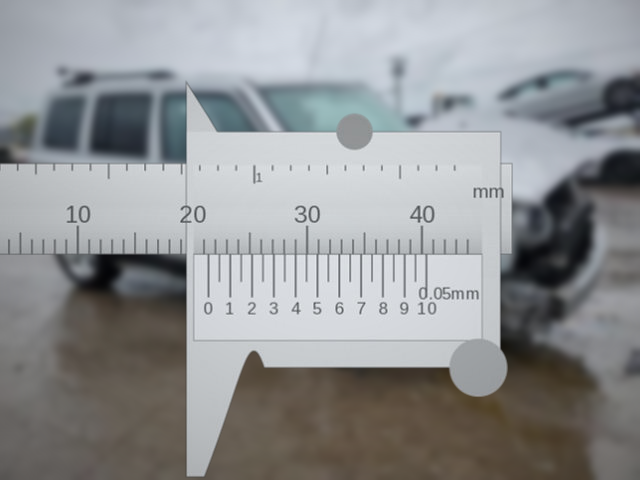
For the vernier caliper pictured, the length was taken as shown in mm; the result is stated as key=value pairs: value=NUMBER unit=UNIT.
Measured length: value=21.4 unit=mm
